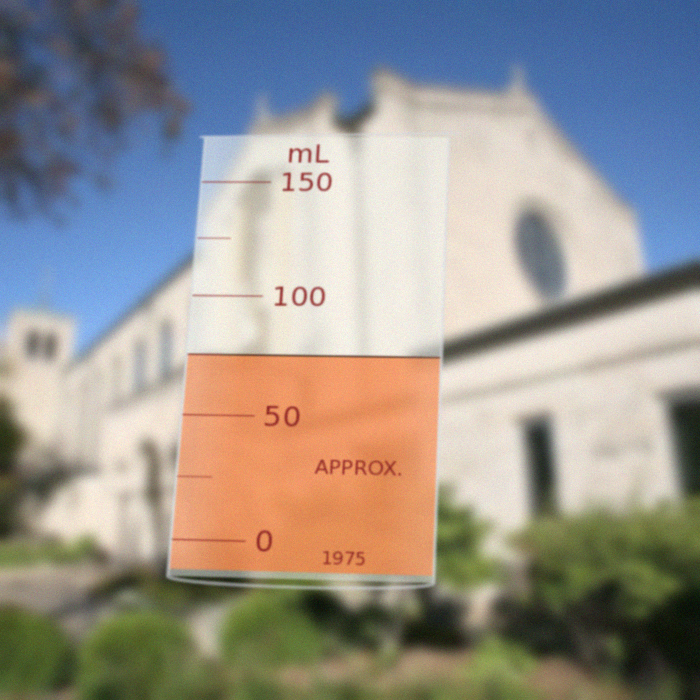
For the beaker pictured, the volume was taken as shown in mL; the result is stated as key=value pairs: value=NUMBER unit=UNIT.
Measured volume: value=75 unit=mL
